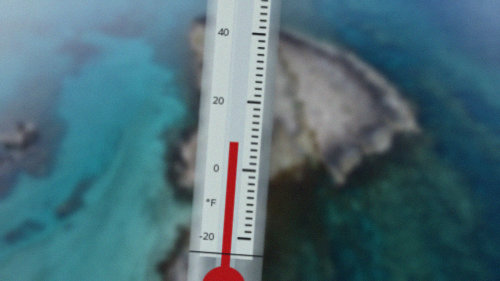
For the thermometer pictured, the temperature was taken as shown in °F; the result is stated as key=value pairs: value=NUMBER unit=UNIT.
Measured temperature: value=8 unit=°F
